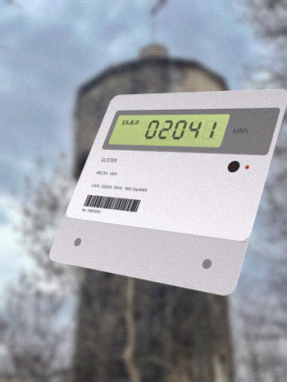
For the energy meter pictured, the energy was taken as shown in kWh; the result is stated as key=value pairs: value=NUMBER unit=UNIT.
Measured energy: value=2041 unit=kWh
